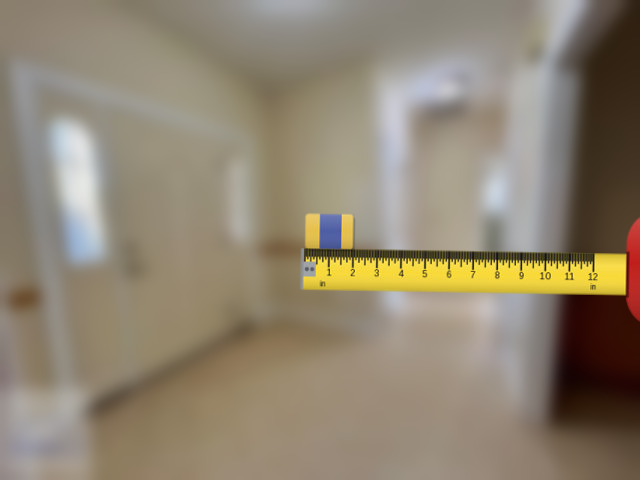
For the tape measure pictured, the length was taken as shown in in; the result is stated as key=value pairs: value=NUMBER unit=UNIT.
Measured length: value=2 unit=in
